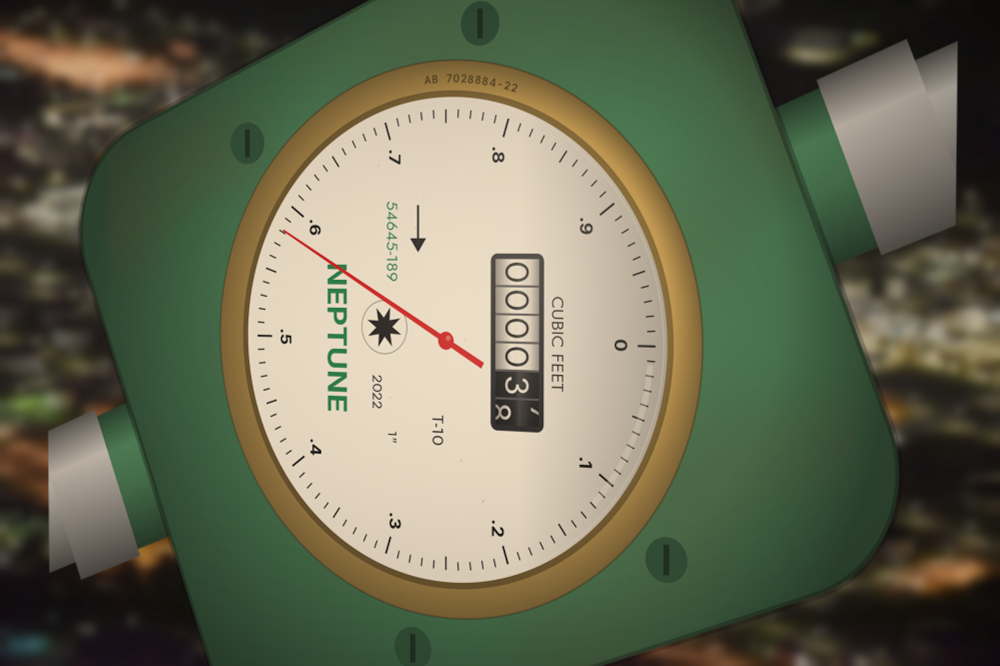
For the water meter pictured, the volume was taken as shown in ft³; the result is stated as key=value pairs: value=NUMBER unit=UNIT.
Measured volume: value=37.58 unit=ft³
